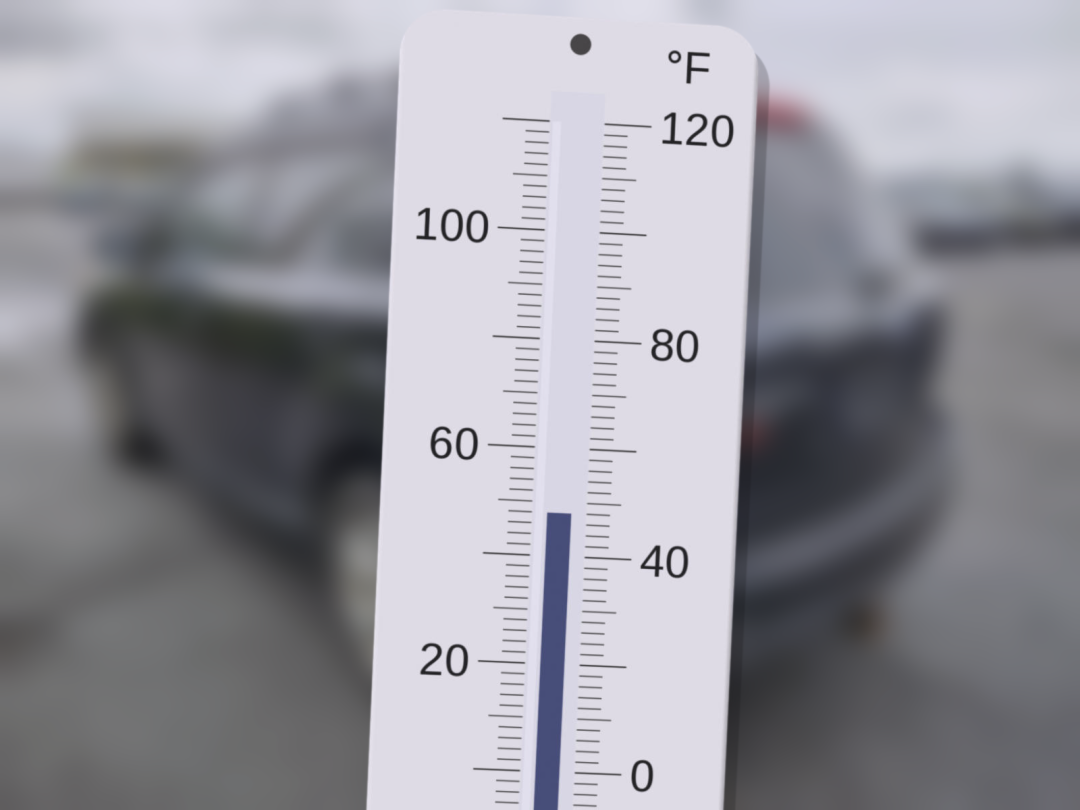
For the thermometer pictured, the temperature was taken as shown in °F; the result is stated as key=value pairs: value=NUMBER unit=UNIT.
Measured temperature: value=48 unit=°F
